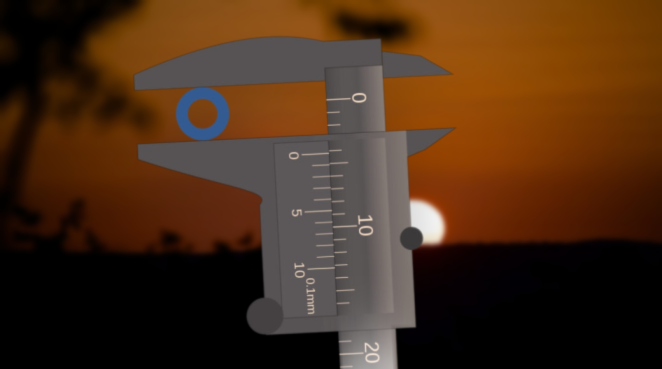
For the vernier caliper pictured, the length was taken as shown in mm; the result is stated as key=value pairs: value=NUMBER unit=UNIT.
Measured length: value=4.2 unit=mm
